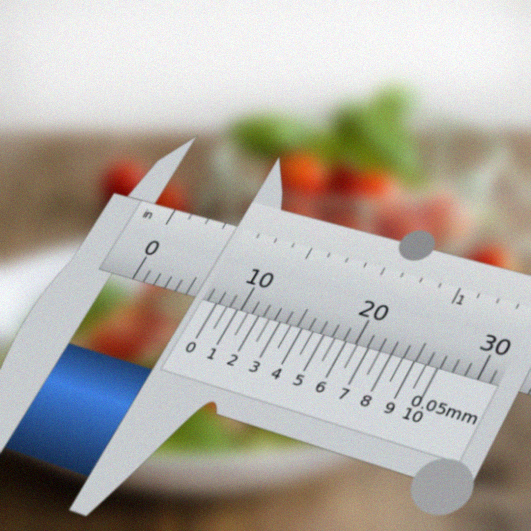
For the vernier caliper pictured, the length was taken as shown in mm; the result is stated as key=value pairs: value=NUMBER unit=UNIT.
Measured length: value=7.8 unit=mm
